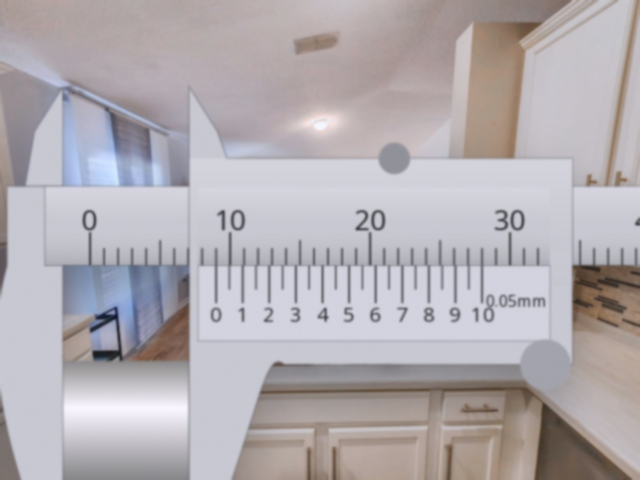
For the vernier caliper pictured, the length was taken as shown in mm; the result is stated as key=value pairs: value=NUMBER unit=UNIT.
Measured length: value=9.0 unit=mm
